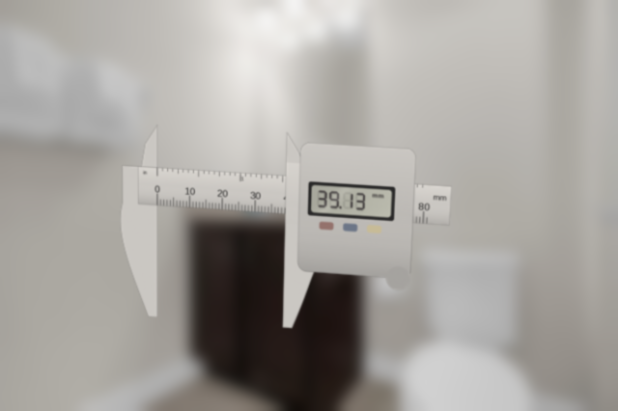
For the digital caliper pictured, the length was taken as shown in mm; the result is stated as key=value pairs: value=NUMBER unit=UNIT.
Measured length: value=39.13 unit=mm
